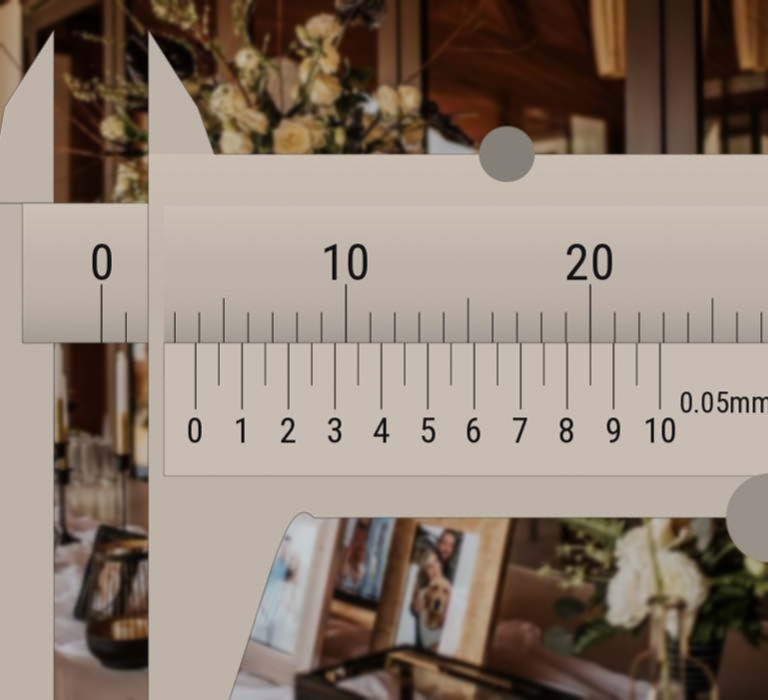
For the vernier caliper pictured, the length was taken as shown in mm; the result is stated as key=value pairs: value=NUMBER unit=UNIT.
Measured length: value=3.85 unit=mm
